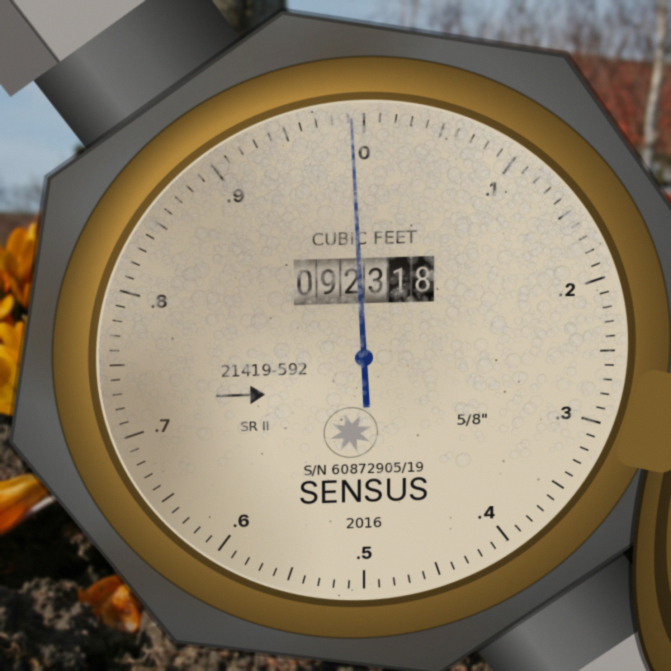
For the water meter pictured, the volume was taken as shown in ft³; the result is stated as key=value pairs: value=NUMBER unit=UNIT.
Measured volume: value=92317.99 unit=ft³
